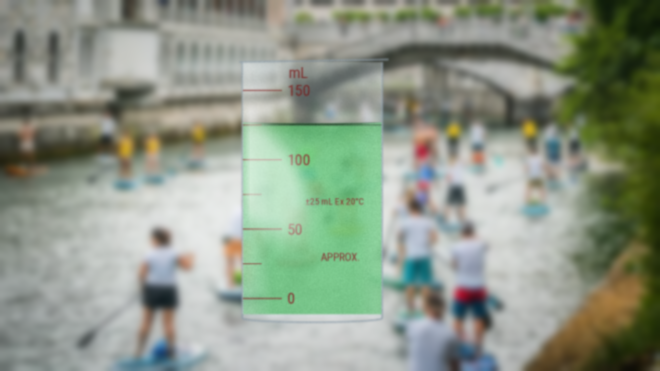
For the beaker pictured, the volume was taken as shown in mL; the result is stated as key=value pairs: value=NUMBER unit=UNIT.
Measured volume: value=125 unit=mL
